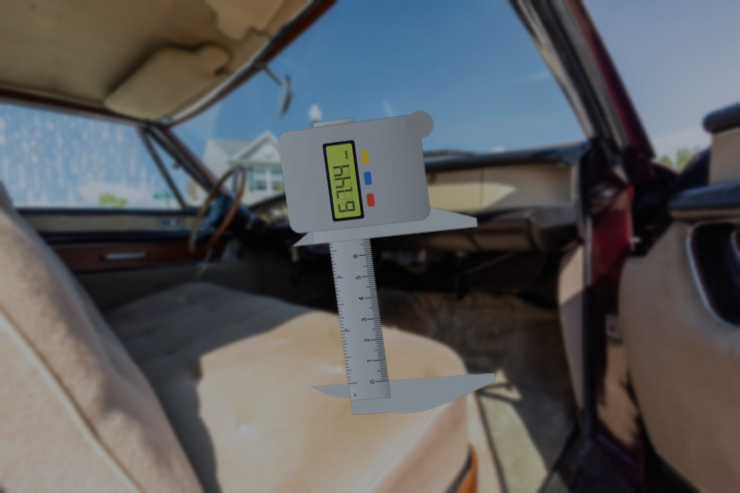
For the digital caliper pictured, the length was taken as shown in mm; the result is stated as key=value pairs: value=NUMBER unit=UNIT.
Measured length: value=67.44 unit=mm
